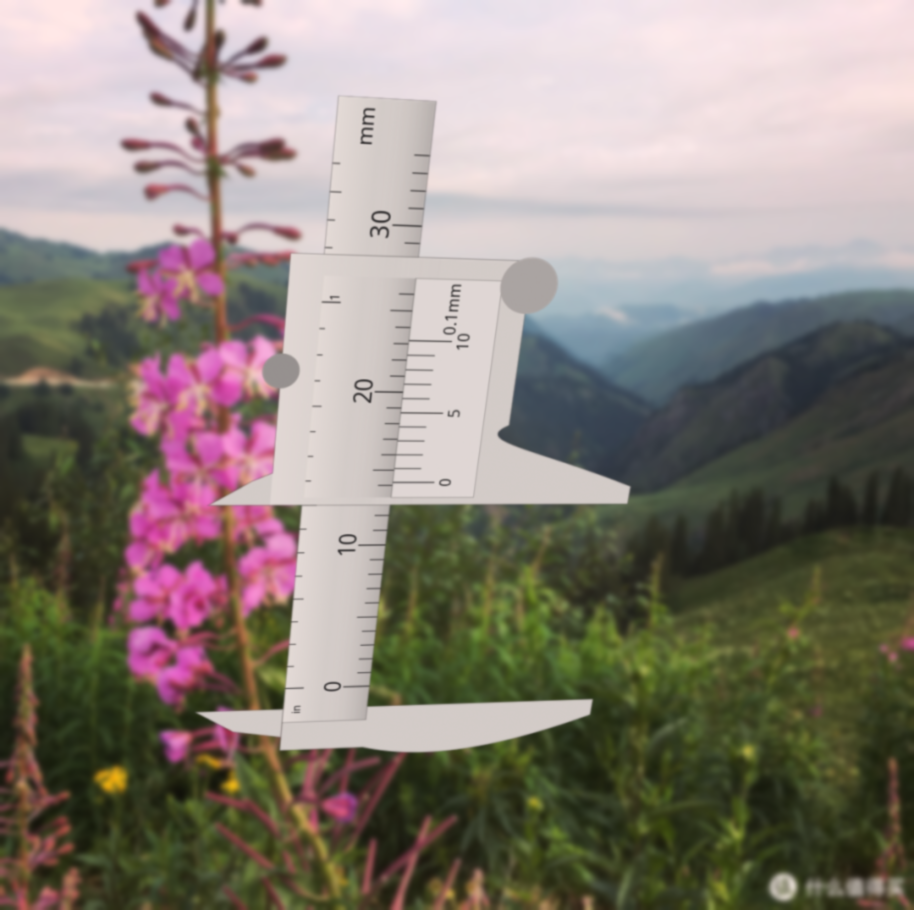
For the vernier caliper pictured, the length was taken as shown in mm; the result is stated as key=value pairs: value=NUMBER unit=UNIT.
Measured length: value=14.2 unit=mm
